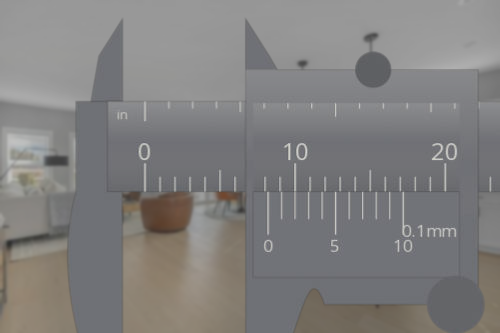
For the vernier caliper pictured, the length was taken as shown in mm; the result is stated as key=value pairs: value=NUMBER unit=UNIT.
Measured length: value=8.2 unit=mm
